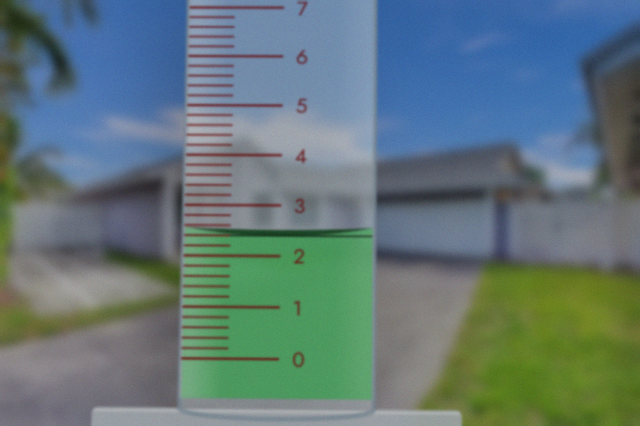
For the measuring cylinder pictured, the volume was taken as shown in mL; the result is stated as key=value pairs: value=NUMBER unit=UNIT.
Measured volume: value=2.4 unit=mL
